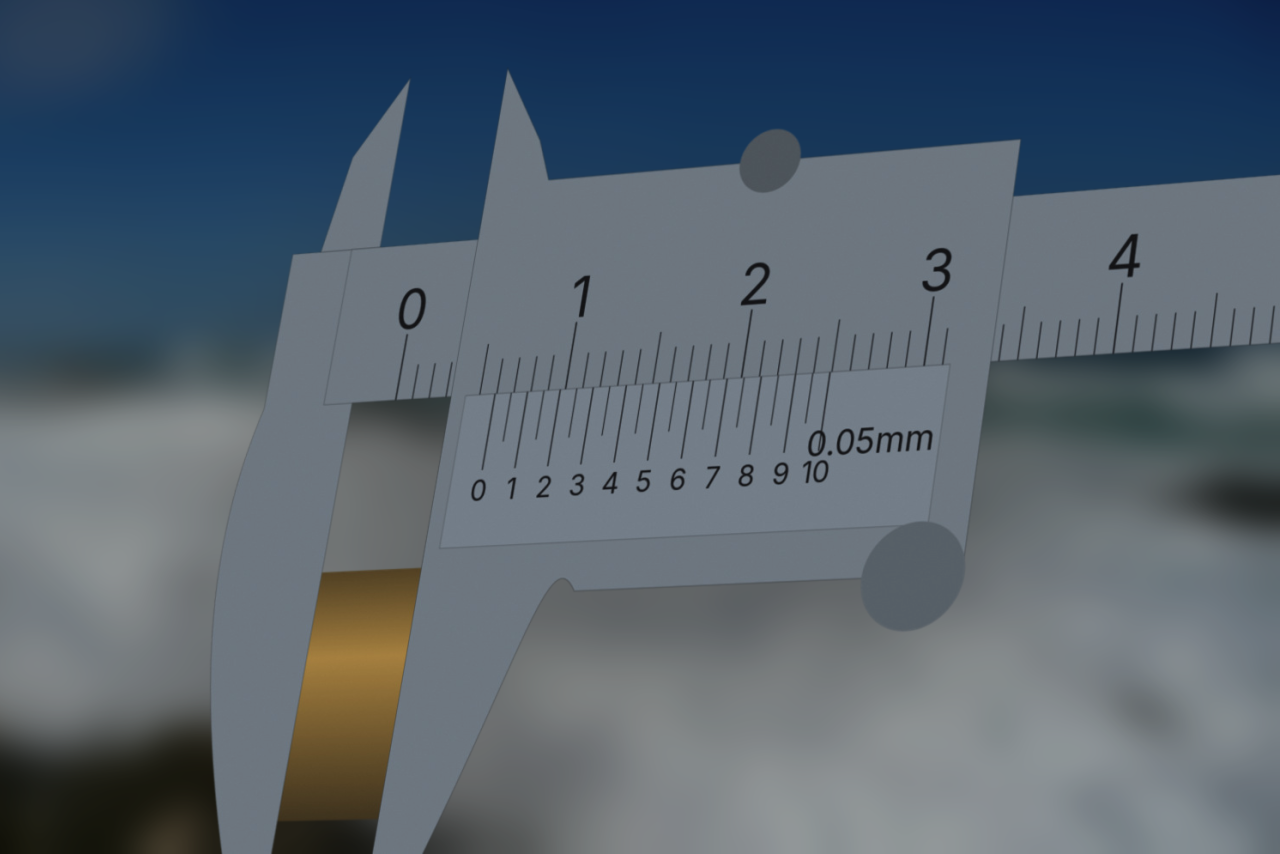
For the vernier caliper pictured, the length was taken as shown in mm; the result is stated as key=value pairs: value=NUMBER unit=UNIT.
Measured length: value=5.9 unit=mm
